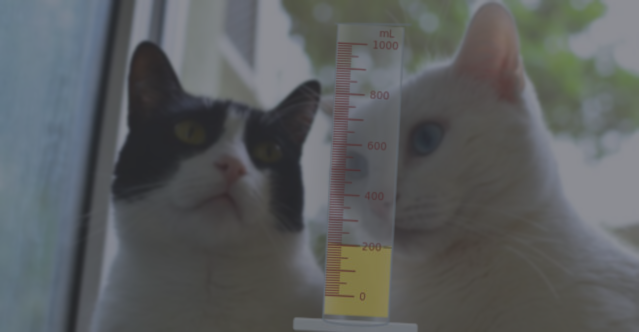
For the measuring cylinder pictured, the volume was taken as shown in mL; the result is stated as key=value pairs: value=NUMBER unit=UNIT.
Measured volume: value=200 unit=mL
